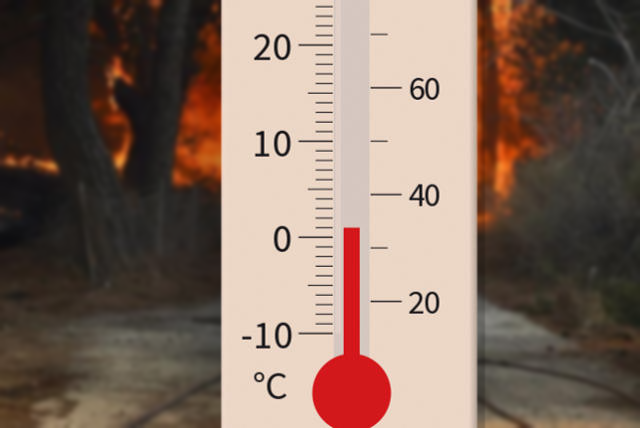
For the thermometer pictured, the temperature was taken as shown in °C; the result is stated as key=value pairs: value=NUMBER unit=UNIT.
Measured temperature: value=1 unit=°C
